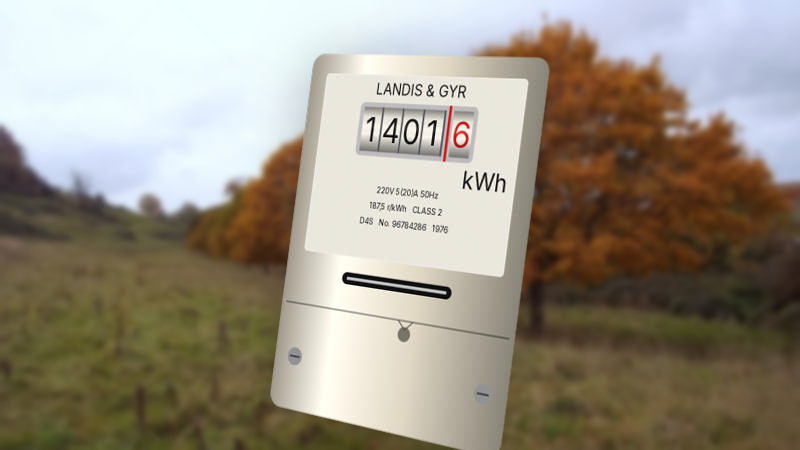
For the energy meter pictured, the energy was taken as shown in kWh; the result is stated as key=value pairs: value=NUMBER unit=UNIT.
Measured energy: value=1401.6 unit=kWh
